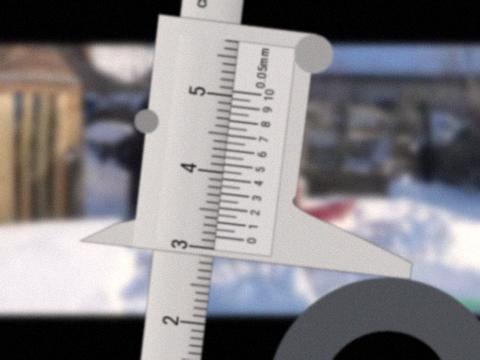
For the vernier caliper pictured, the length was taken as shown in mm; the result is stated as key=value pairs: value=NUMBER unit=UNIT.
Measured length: value=31.6 unit=mm
